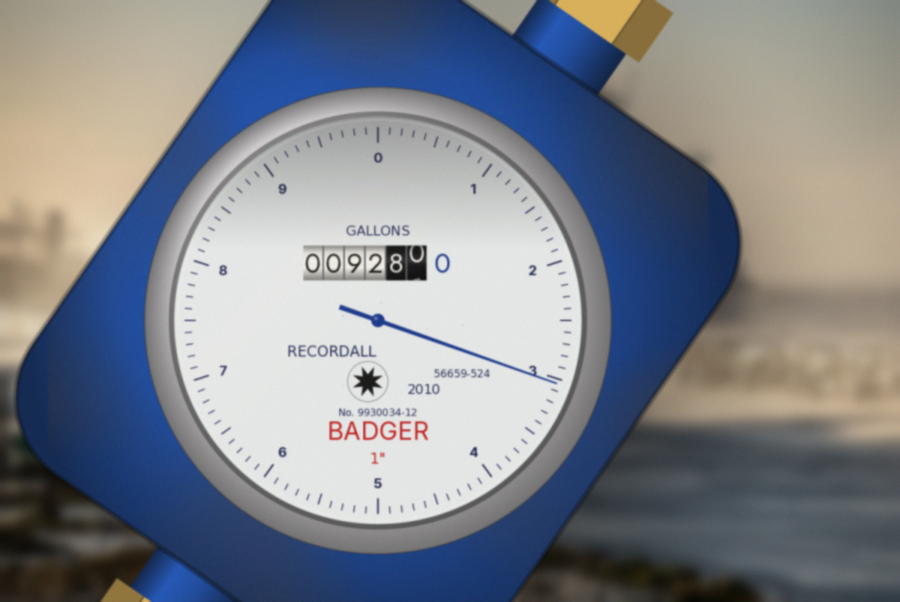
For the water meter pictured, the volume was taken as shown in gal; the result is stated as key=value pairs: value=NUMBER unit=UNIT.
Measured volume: value=92803.0 unit=gal
